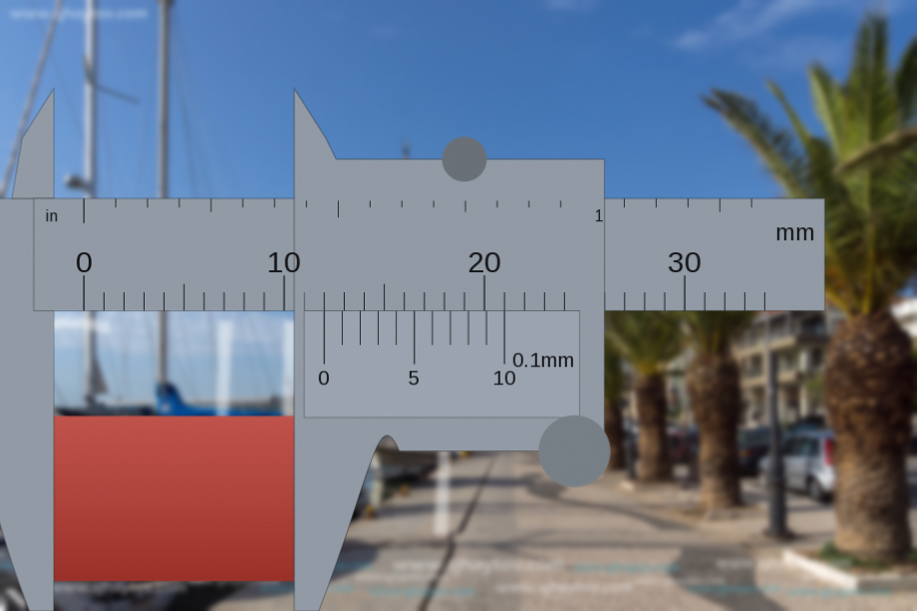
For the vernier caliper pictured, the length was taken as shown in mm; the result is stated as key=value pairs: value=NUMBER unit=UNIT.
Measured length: value=12.0 unit=mm
